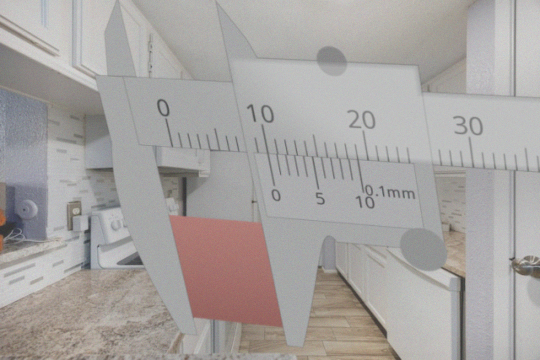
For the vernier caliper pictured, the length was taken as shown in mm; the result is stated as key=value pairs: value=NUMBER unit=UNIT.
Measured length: value=10.0 unit=mm
